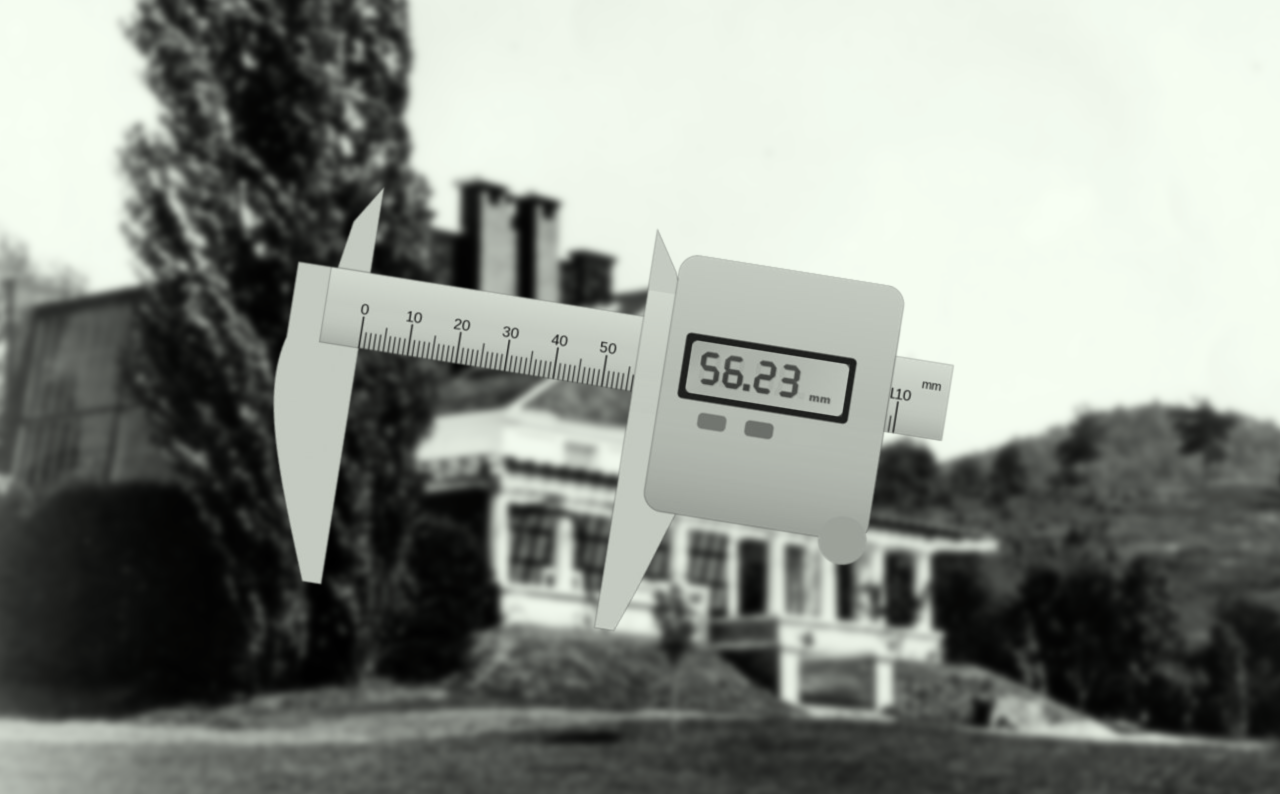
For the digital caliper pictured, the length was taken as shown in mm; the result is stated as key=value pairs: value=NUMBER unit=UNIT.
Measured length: value=56.23 unit=mm
